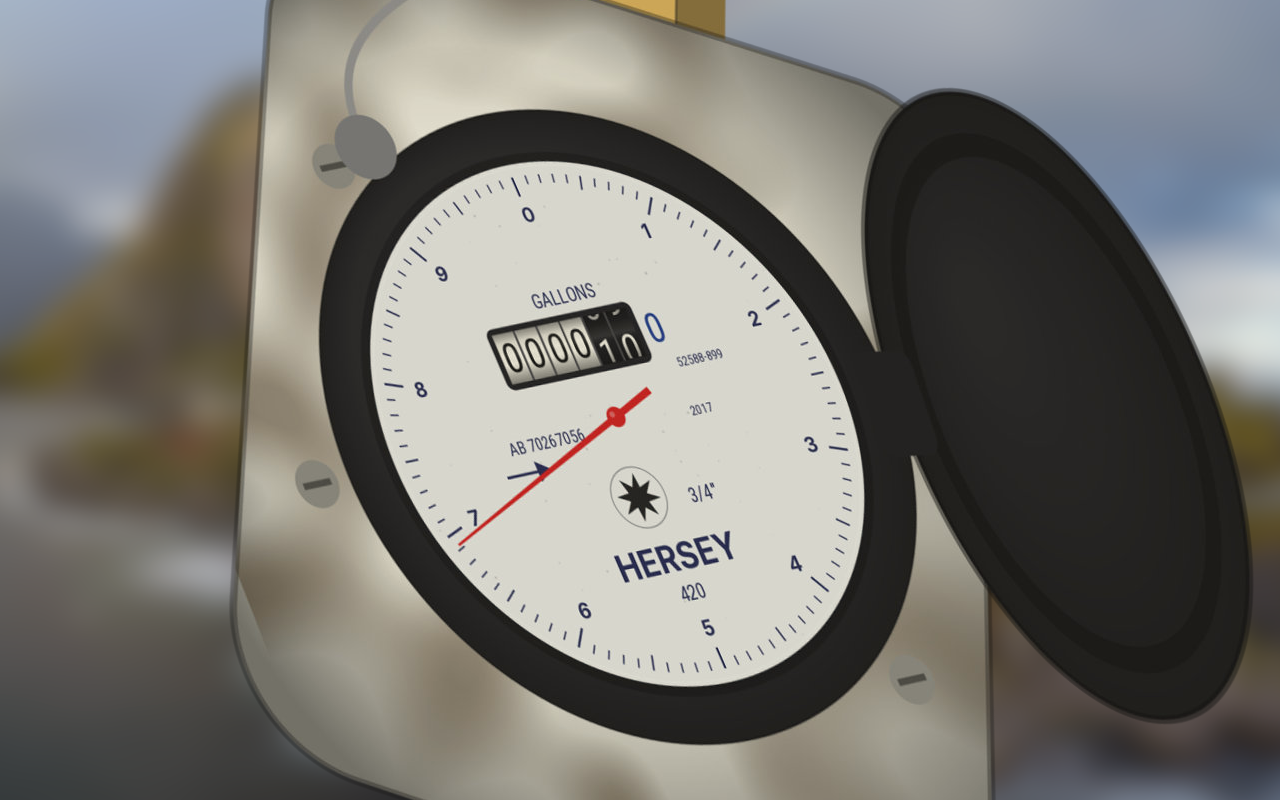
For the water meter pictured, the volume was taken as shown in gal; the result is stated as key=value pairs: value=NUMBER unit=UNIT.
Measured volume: value=96.9 unit=gal
